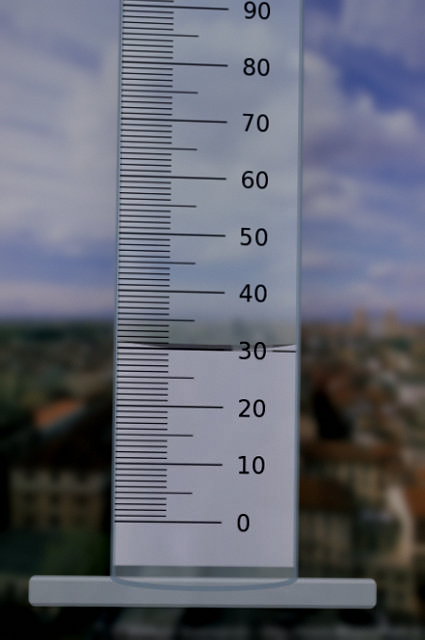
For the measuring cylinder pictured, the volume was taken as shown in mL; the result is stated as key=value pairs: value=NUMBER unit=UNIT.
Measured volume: value=30 unit=mL
